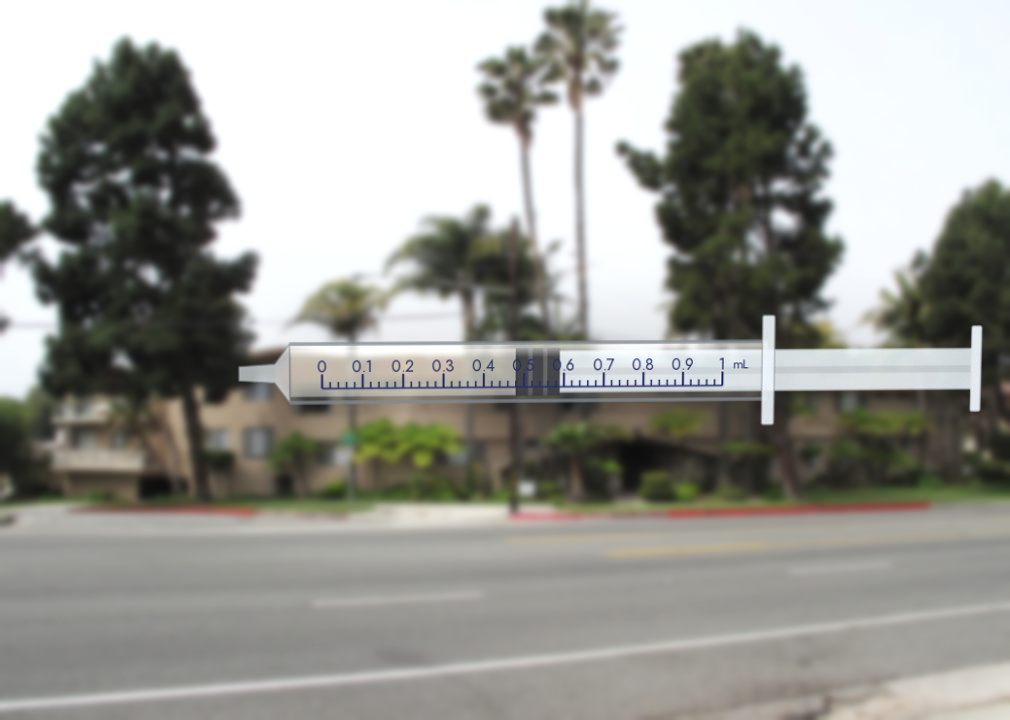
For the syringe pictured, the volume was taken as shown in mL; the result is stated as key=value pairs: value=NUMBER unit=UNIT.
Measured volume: value=0.48 unit=mL
